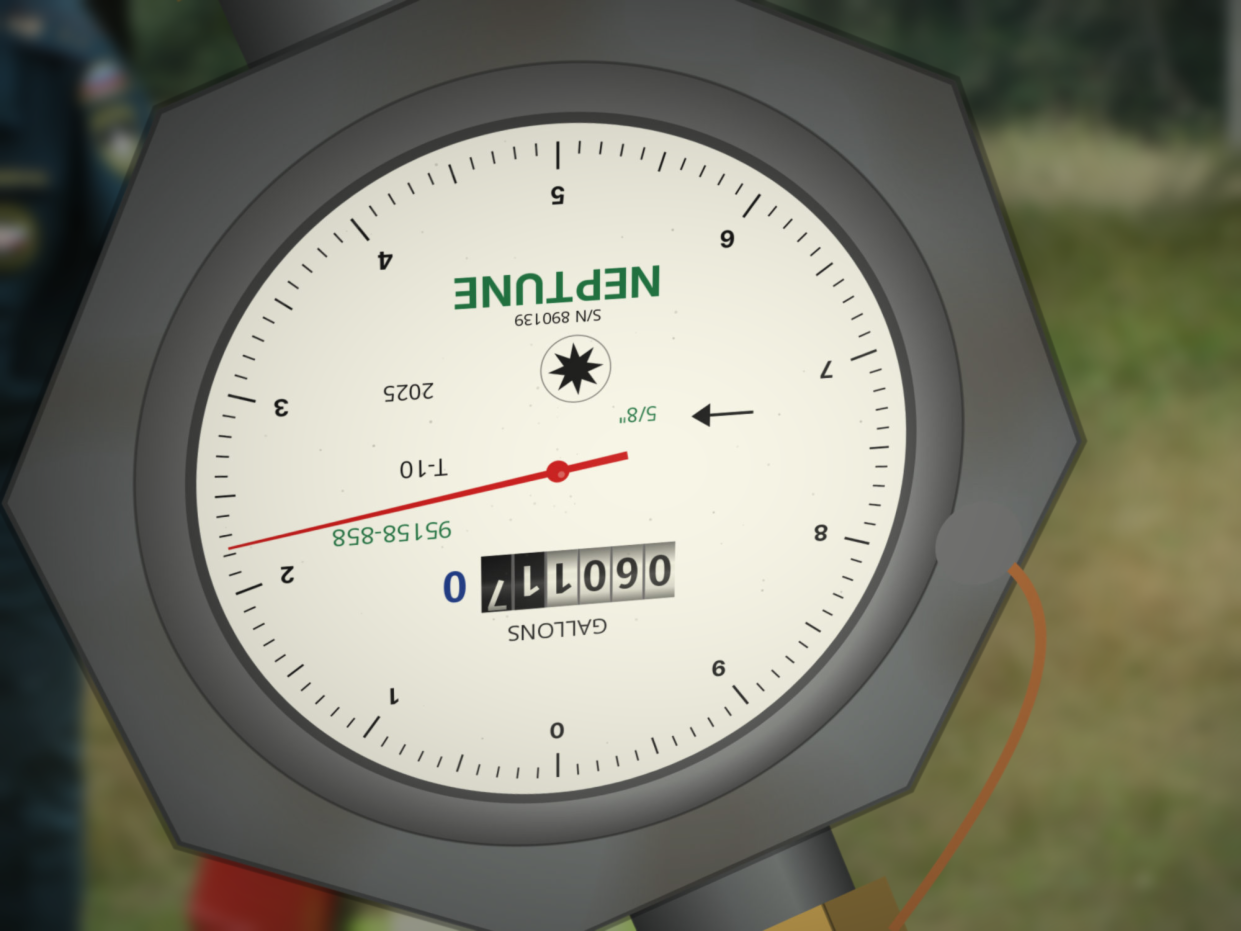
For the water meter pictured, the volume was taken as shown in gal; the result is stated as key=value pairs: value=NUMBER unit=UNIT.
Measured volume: value=601172.2 unit=gal
